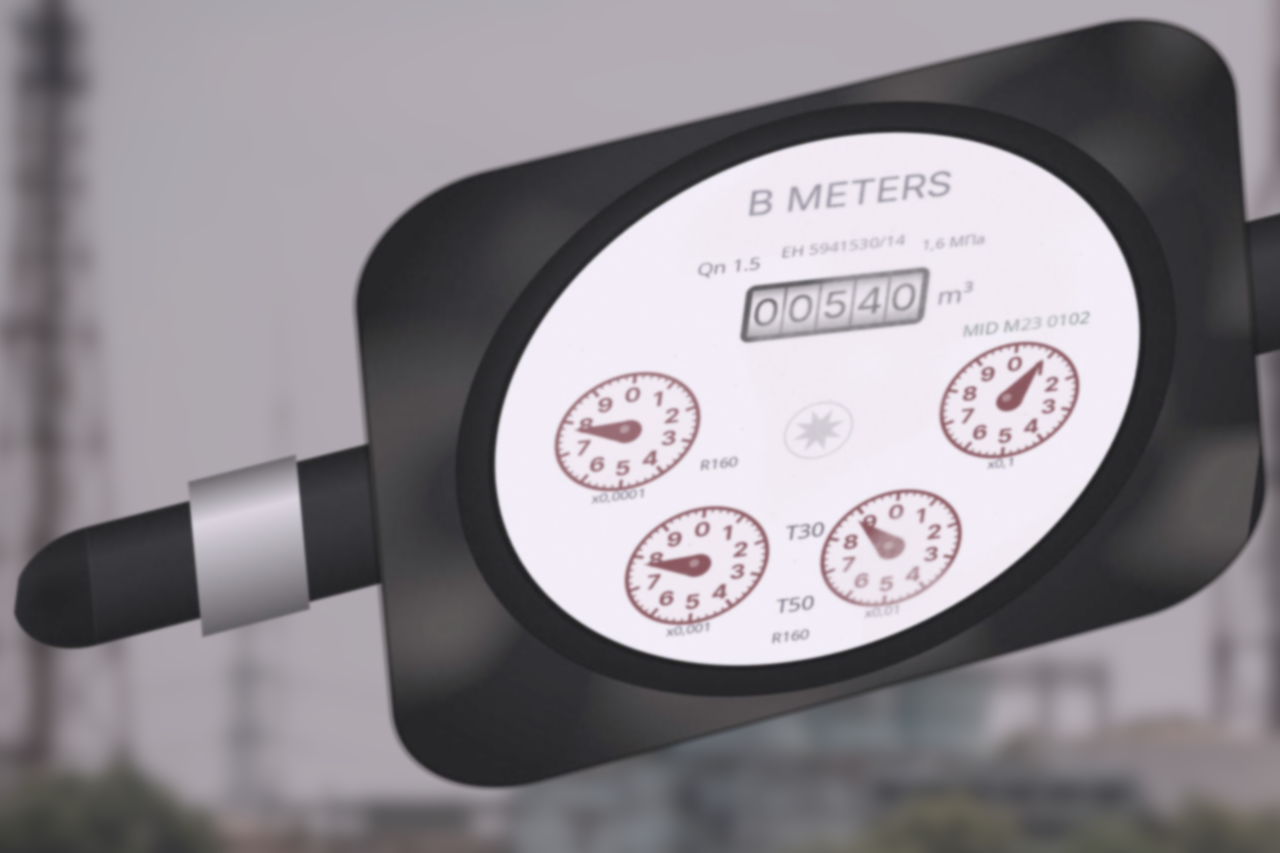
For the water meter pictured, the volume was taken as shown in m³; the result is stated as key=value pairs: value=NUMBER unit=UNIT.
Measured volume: value=540.0877 unit=m³
